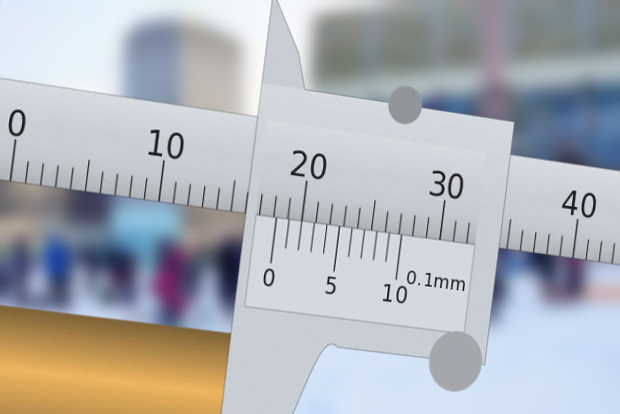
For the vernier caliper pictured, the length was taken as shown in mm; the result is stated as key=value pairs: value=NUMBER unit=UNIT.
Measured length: value=18.2 unit=mm
